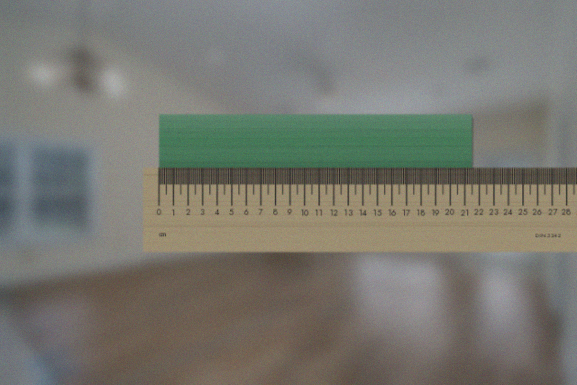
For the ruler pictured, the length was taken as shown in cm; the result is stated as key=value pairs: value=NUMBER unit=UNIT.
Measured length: value=21.5 unit=cm
